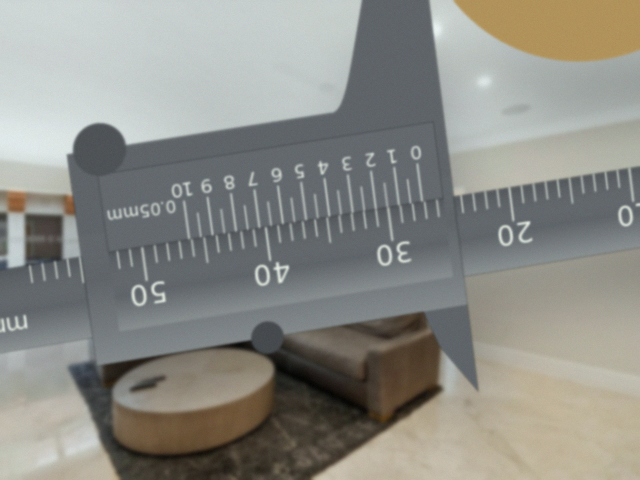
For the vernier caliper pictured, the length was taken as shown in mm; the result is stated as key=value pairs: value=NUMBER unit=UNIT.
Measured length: value=27.2 unit=mm
